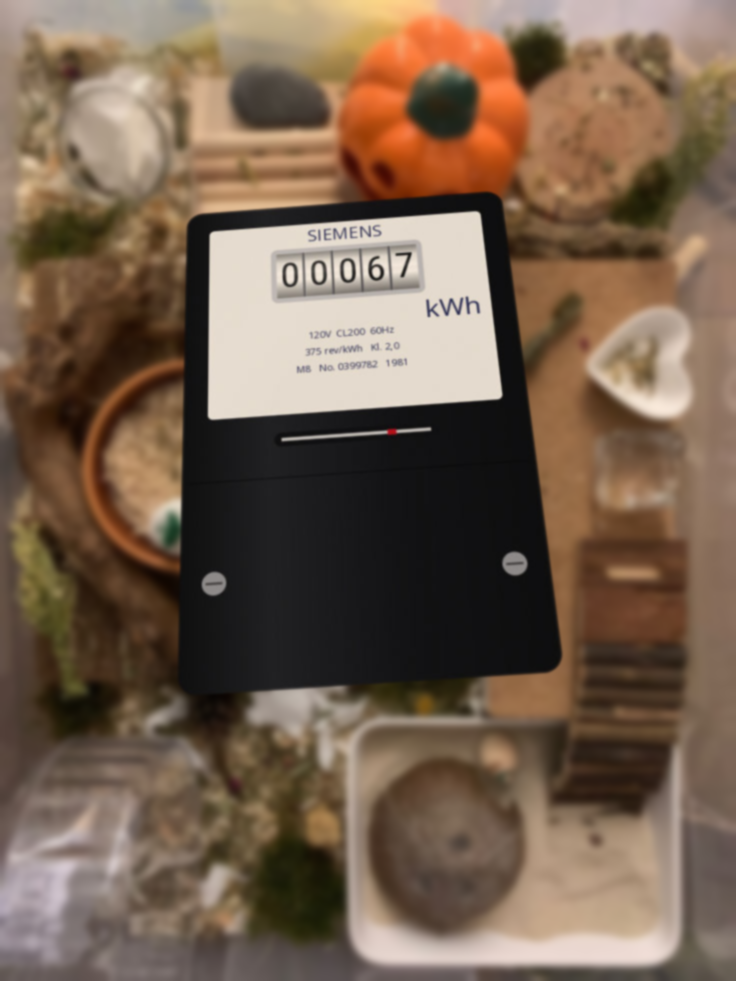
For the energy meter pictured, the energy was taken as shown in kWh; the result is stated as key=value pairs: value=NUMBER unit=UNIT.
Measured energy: value=67 unit=kWh
